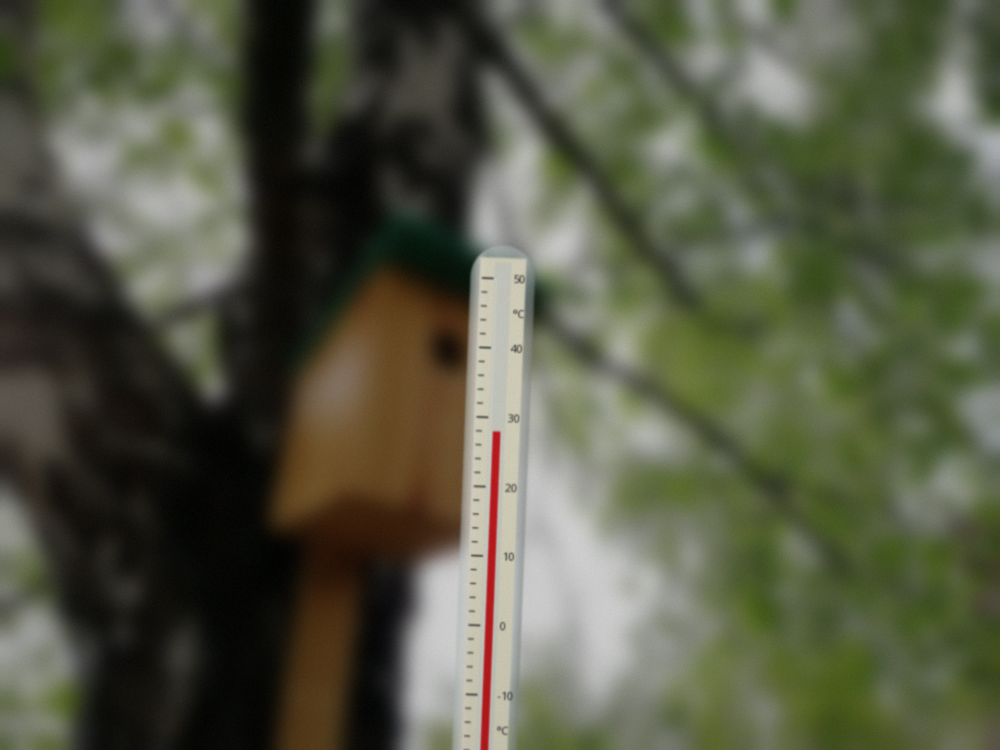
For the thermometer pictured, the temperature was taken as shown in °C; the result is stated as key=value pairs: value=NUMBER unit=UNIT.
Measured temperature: value=28 unit=°C
